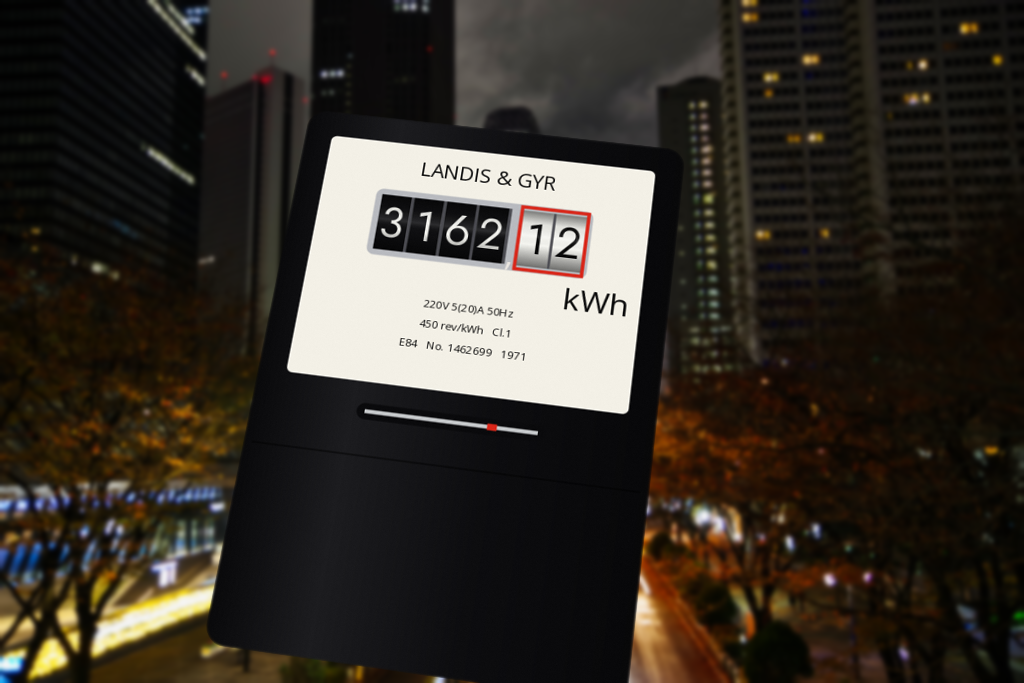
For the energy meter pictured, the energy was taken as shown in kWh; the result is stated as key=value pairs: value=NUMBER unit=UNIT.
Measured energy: value=3162.12 unit=kWh
